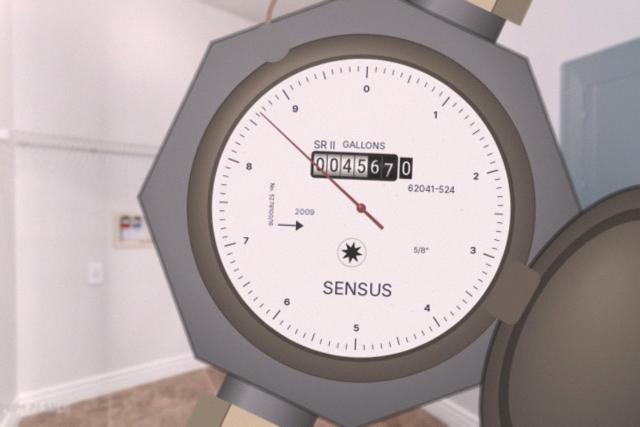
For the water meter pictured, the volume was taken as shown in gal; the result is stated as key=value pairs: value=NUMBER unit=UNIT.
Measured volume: value=45668.6 unit=gal
